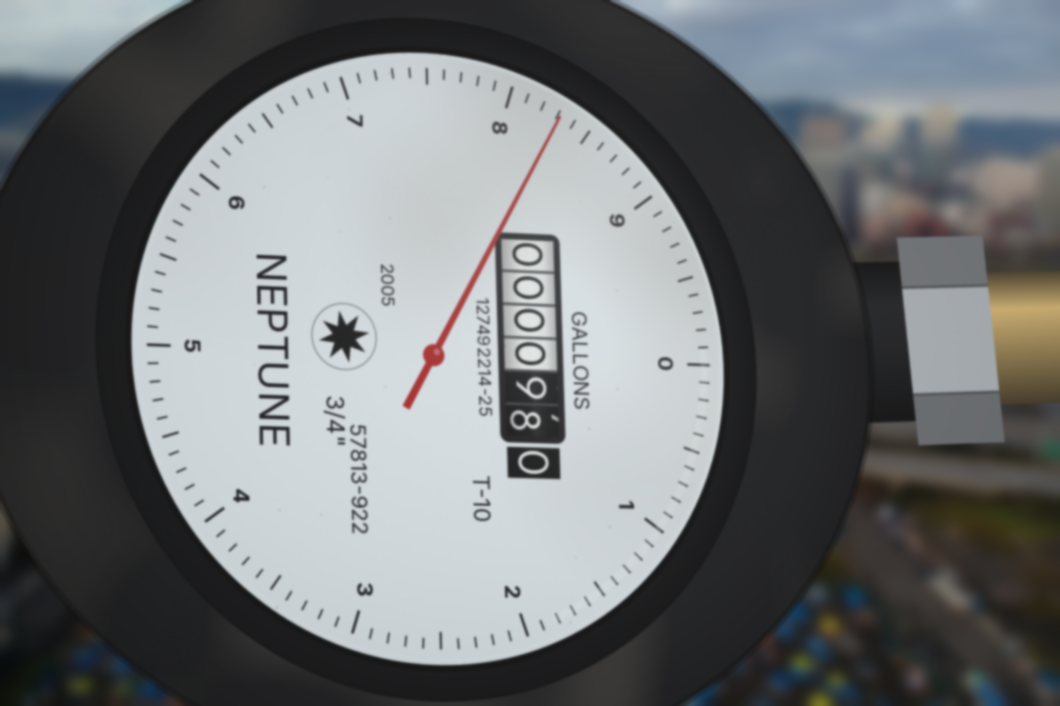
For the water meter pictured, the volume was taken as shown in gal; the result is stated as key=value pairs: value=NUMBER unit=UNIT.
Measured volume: value=978.3 unit=gal
